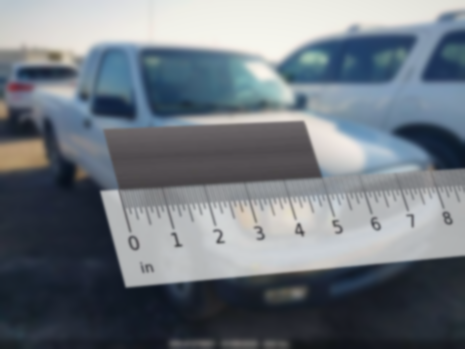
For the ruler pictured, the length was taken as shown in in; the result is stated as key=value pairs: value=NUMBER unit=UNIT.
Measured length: value=5 unit=in
